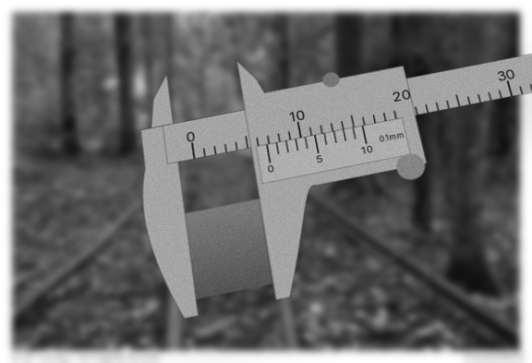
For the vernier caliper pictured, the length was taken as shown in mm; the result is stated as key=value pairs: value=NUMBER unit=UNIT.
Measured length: value=6.8 unit=mm
